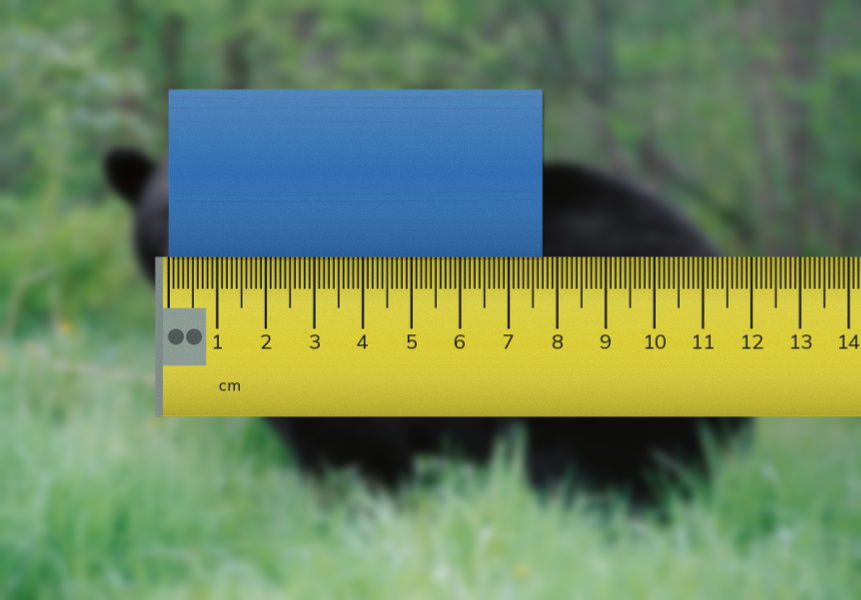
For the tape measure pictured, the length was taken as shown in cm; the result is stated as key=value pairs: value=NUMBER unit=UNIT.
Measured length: value=7.7 unit=cm
